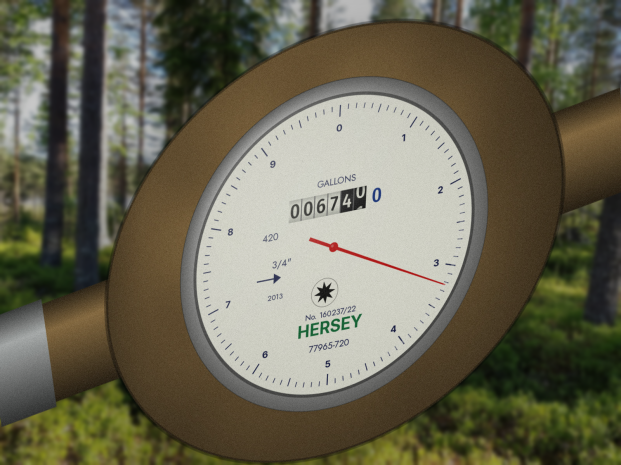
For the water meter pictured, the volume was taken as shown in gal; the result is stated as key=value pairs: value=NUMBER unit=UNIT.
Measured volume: value=67403.2 unit=gal
